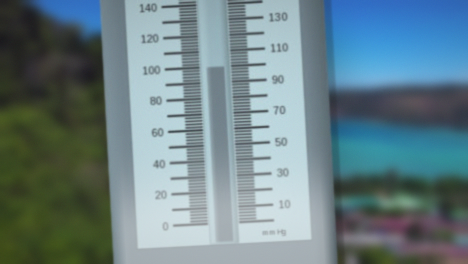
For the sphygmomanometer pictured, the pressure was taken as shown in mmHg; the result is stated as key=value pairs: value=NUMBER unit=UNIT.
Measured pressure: value=100 unit=mmHg
